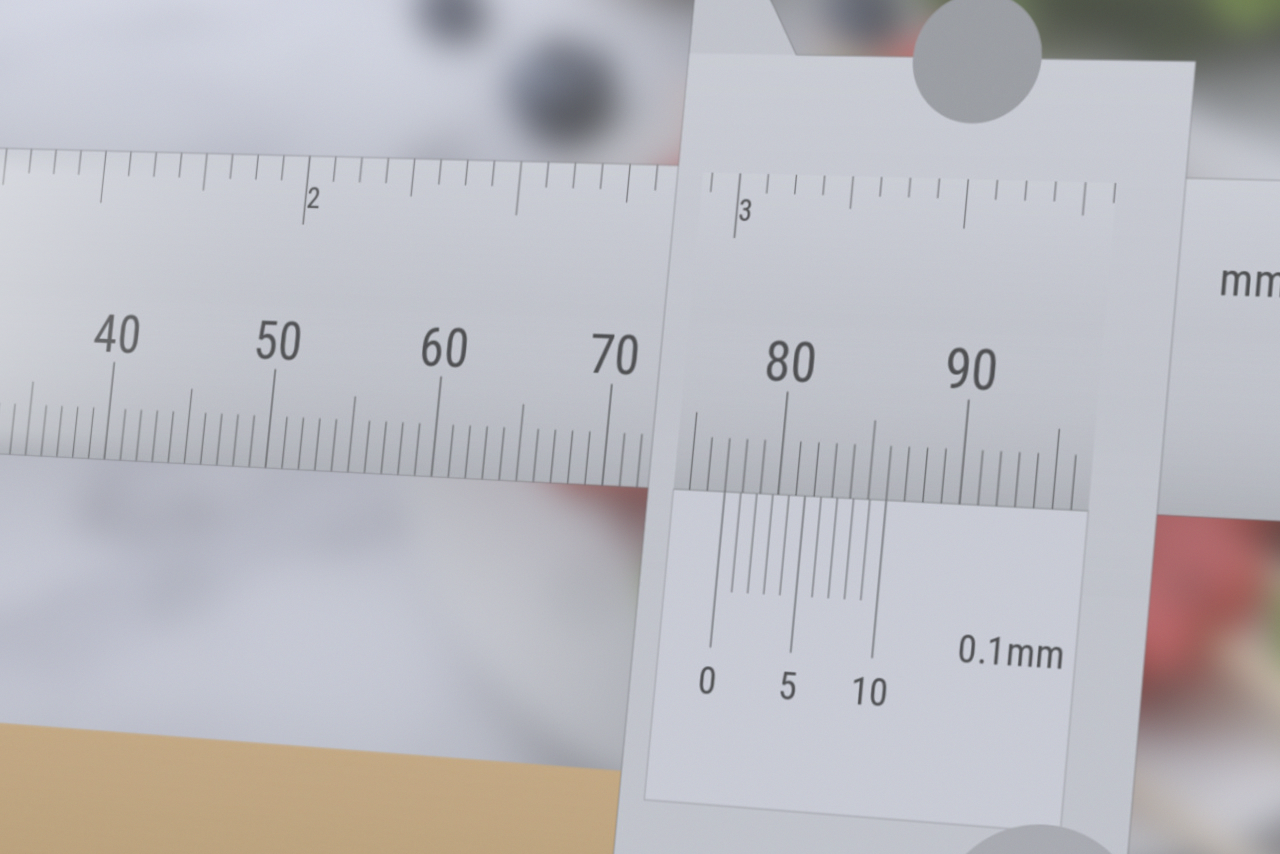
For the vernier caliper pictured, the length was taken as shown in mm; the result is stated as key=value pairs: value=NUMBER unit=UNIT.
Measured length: value=77.0 unit=mm
